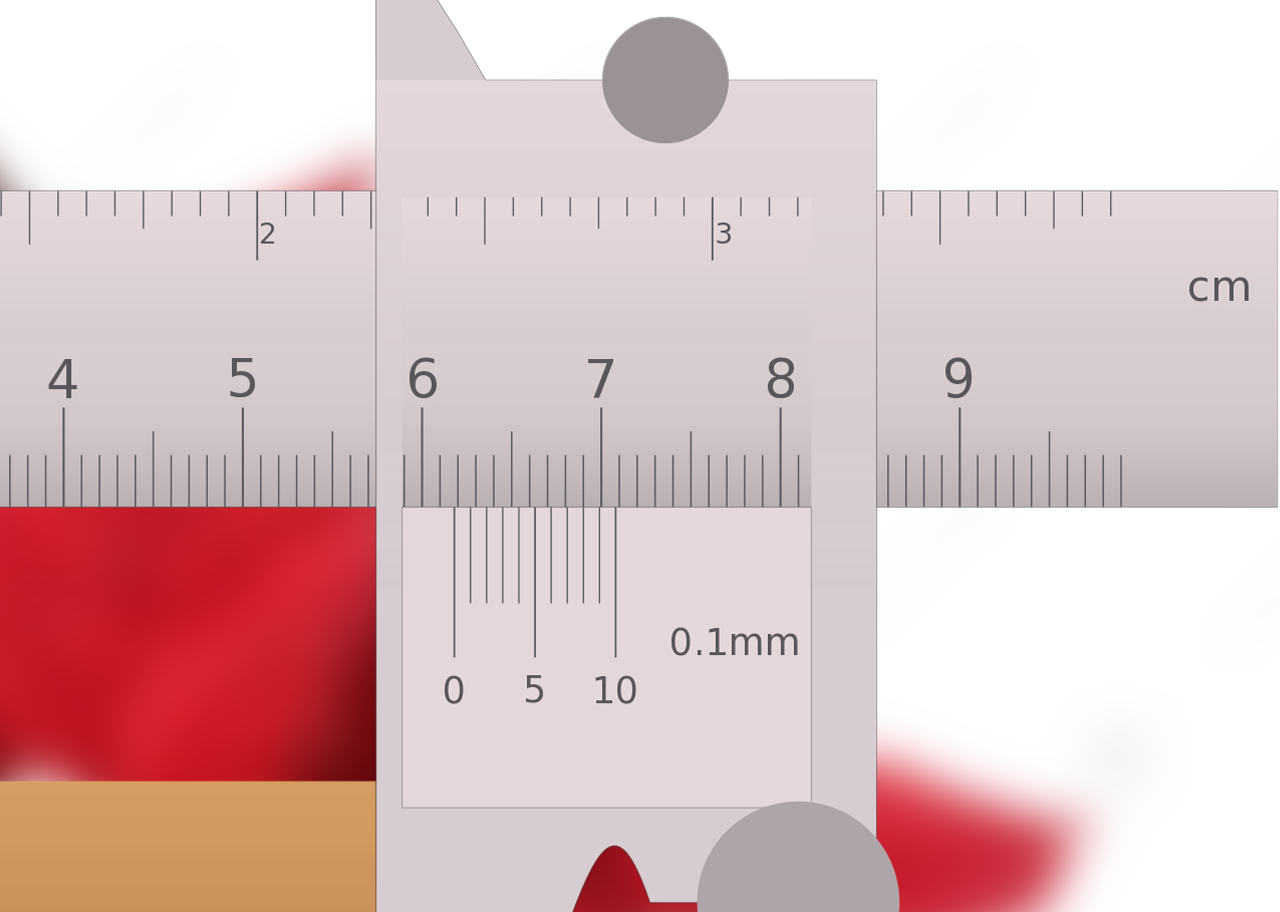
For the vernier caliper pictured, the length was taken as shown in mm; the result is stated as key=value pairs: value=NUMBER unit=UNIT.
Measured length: value=61.8 unit=mm
